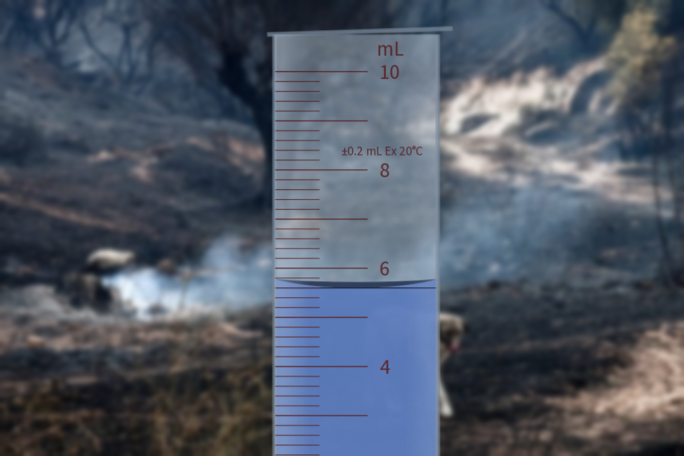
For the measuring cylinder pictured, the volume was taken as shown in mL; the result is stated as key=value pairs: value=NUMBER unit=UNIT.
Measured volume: value=5.6 unit=mL
